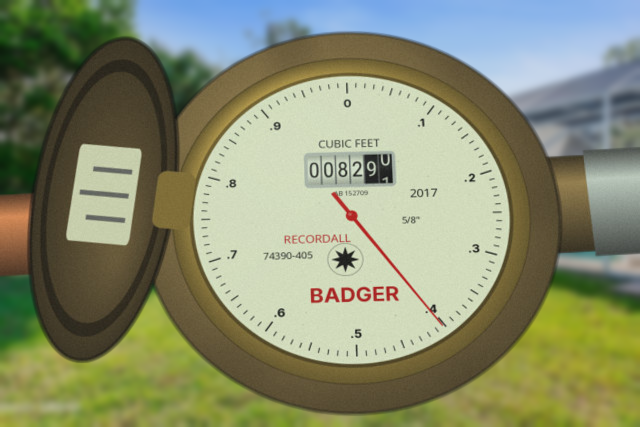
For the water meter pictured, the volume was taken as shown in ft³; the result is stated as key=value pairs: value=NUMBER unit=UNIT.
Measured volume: value=8290.40 unit=ft³
